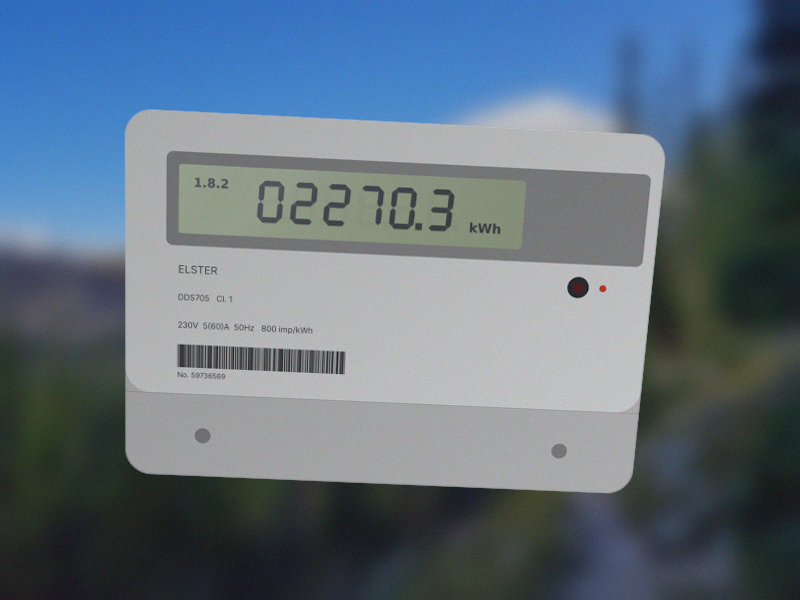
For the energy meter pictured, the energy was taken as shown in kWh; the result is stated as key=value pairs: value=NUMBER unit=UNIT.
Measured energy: value=2270.3 unit=kWh
